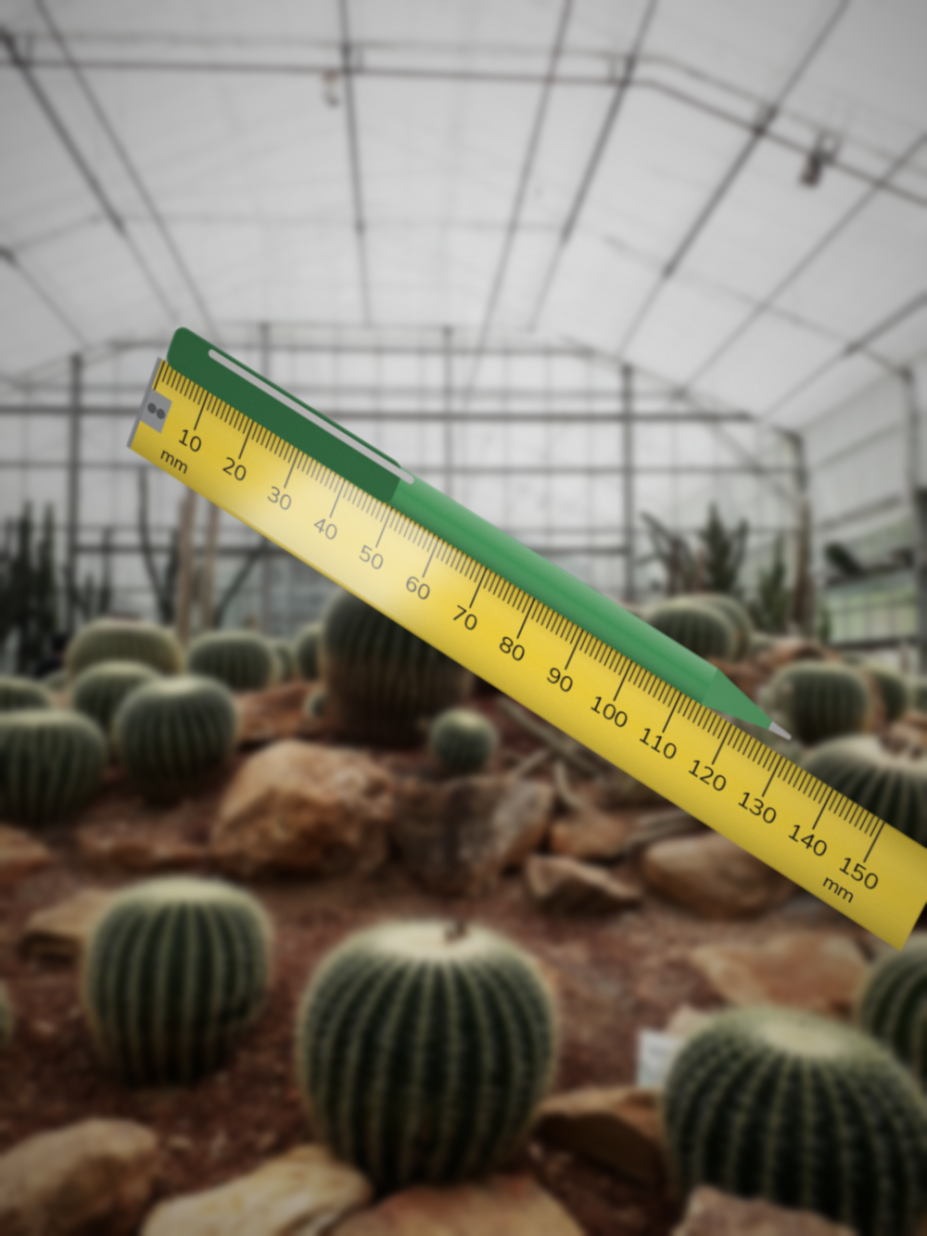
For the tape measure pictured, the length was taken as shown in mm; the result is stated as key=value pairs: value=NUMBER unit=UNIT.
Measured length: value=130 unit=mm
